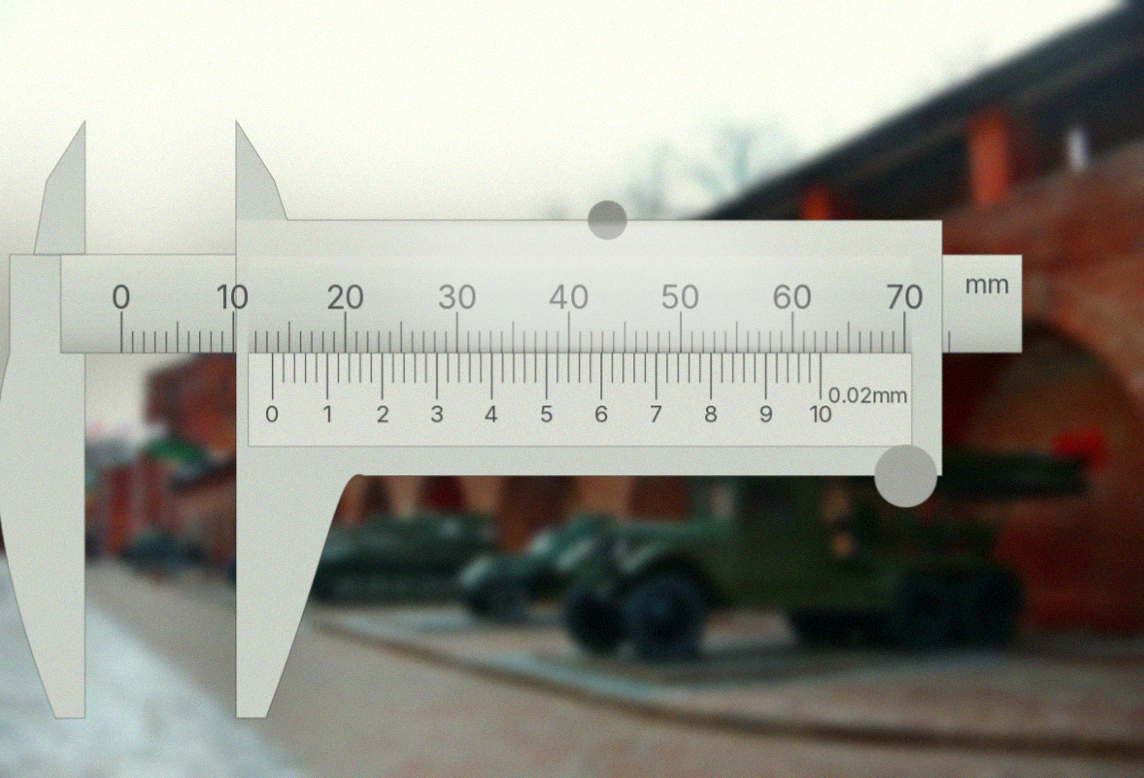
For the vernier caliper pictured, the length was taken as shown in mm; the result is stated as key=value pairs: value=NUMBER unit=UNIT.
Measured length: value=13.5 unit=mm
